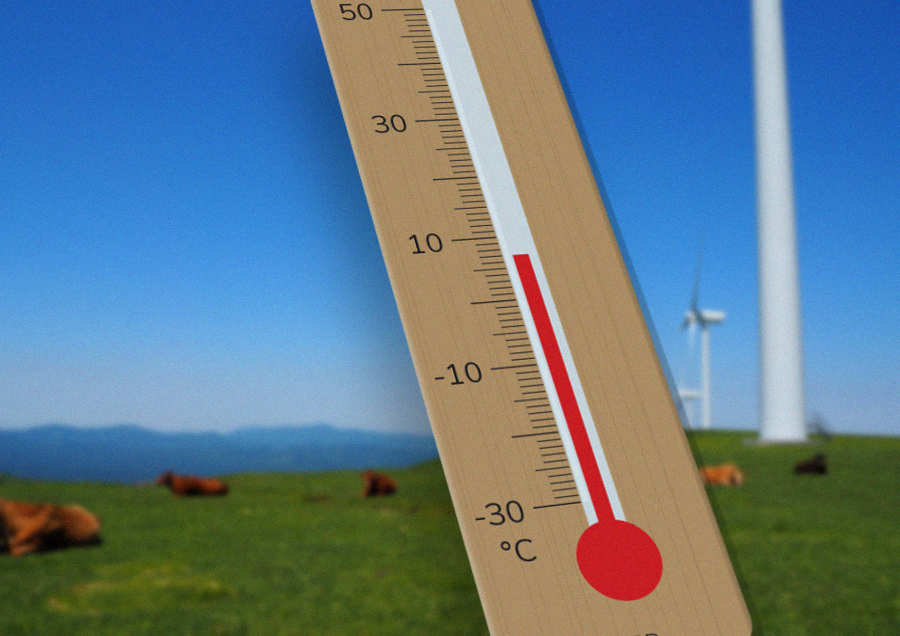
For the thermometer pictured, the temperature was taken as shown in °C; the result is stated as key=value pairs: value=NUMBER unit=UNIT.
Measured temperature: value=7 unit=°C
